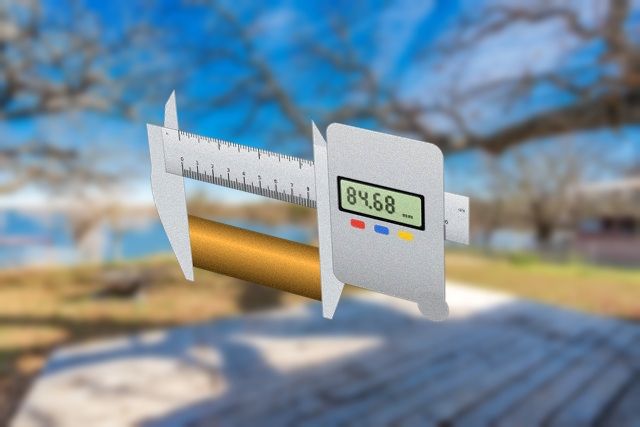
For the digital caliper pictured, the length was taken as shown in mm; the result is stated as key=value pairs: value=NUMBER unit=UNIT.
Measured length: value=84.68 unit=mm
